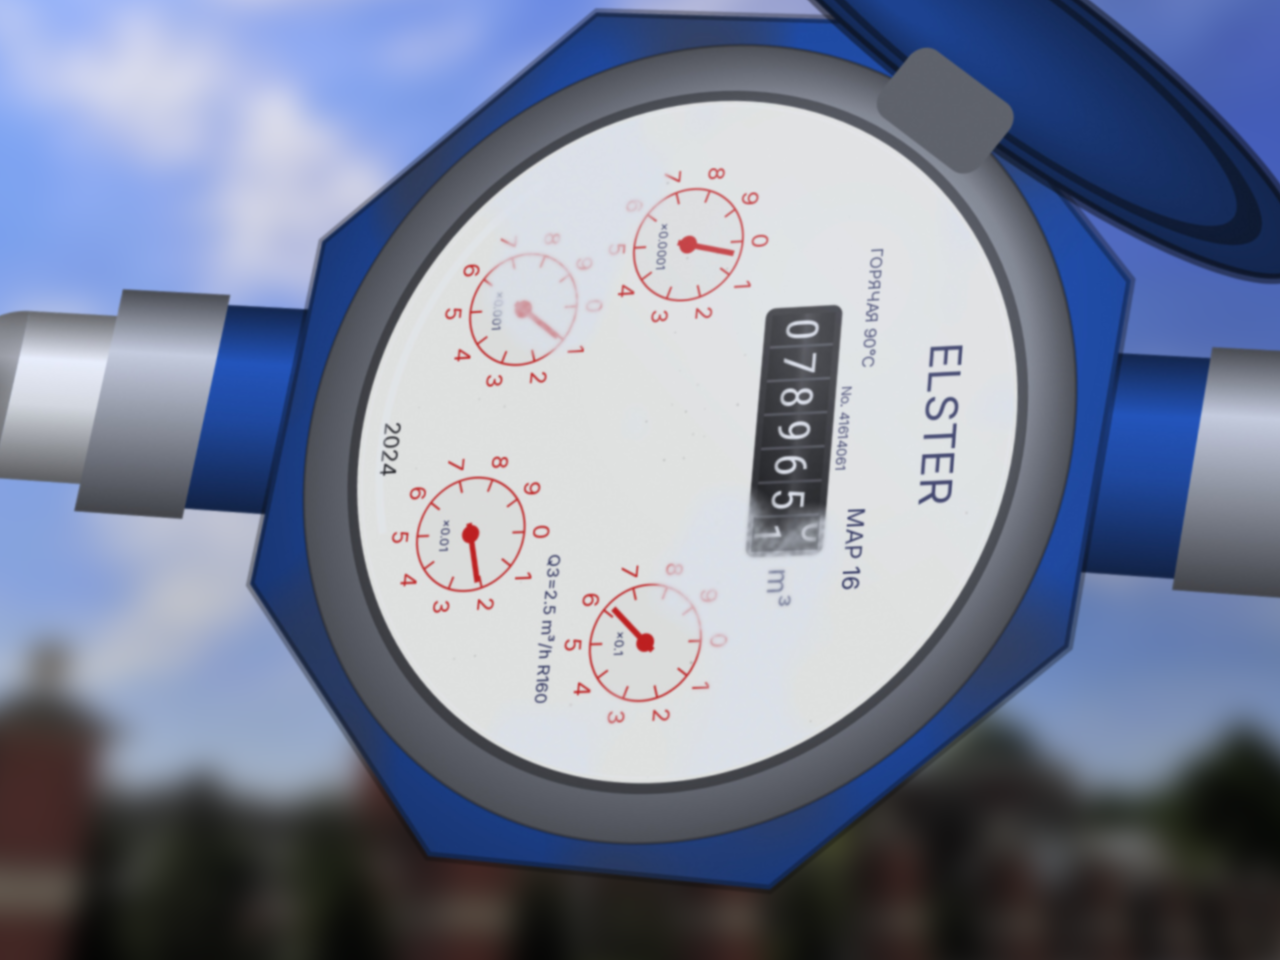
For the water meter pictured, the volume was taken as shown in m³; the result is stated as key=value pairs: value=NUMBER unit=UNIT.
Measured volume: value=789650.6210 unit=m³
